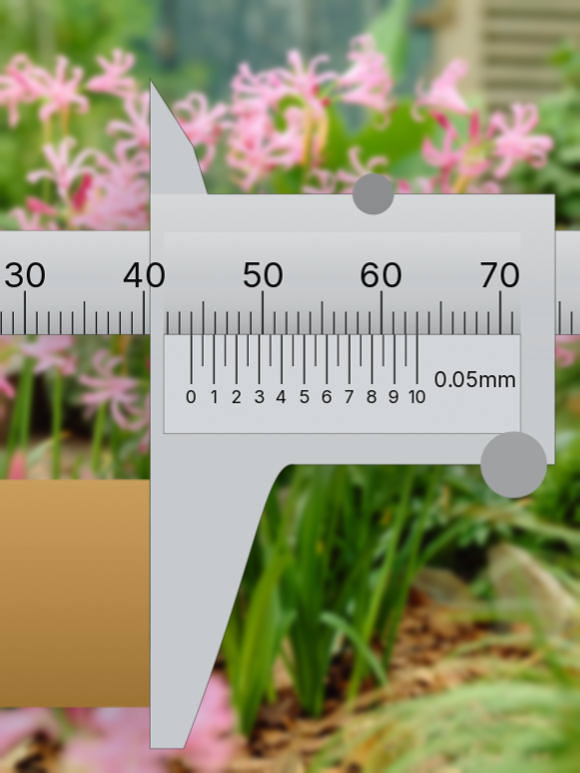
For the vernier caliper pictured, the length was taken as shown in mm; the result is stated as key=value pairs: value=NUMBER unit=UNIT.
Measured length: value=44.0 unit=mm
